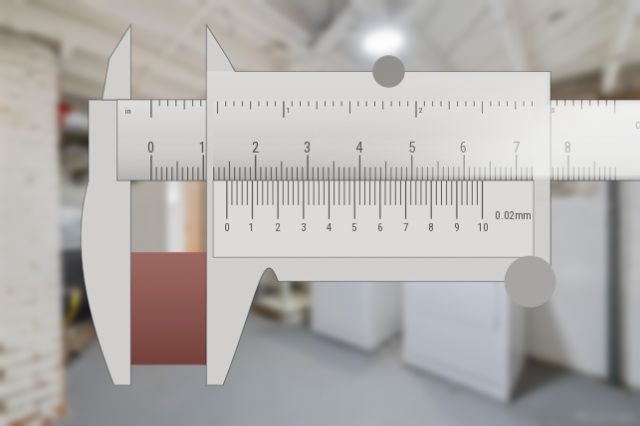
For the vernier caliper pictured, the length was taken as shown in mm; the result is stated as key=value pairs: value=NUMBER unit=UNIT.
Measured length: value=14.5 unit=mm
